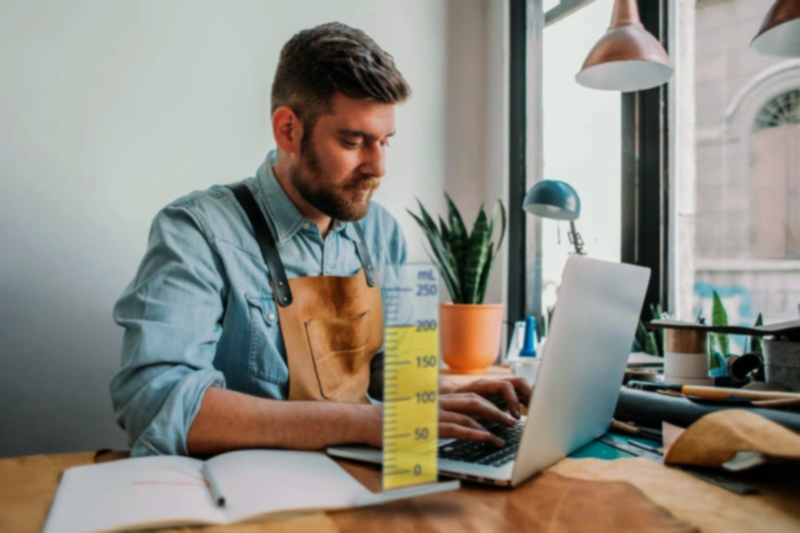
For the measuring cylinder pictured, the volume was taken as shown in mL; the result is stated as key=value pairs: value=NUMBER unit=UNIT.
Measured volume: value=200 unit=mL
